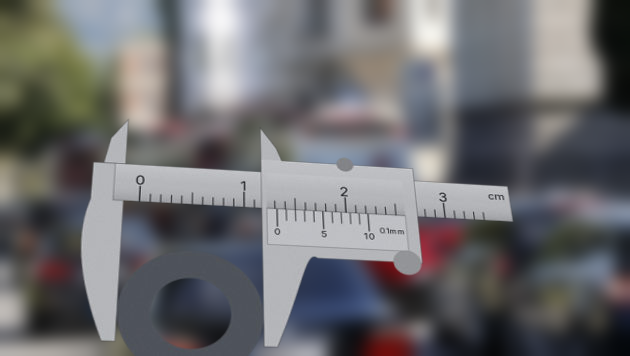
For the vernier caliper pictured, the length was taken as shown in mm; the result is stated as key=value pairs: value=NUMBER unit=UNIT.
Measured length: value=13.2 unit=mm
